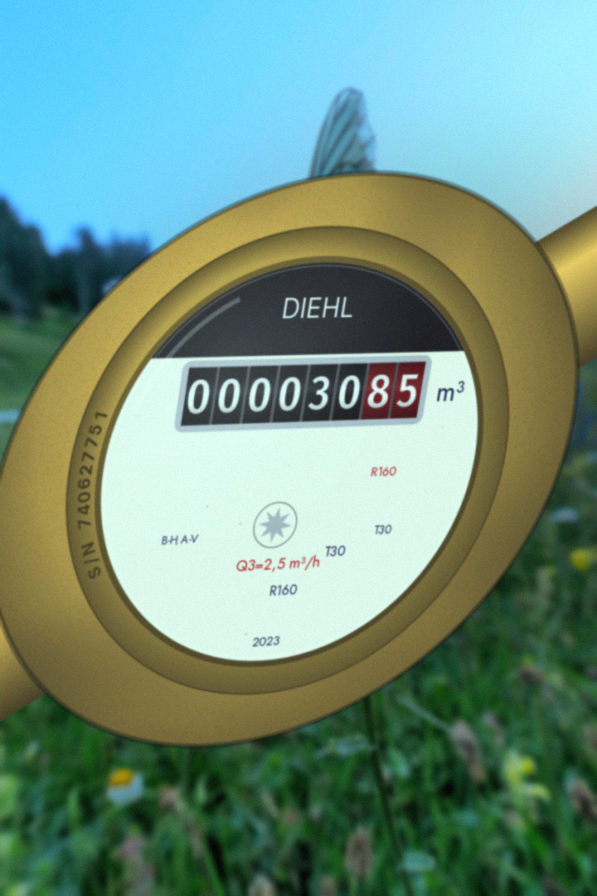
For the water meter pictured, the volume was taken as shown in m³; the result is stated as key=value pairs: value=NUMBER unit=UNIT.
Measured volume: value=30.85 unit=m³
